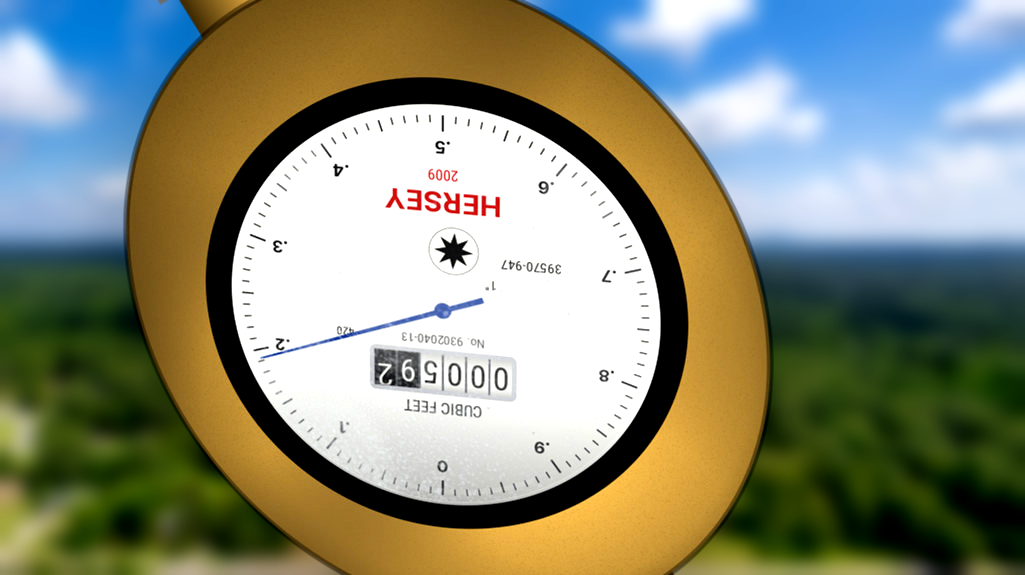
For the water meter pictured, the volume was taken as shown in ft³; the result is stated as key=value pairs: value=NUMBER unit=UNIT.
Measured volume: value=592.19 unit=ft³
